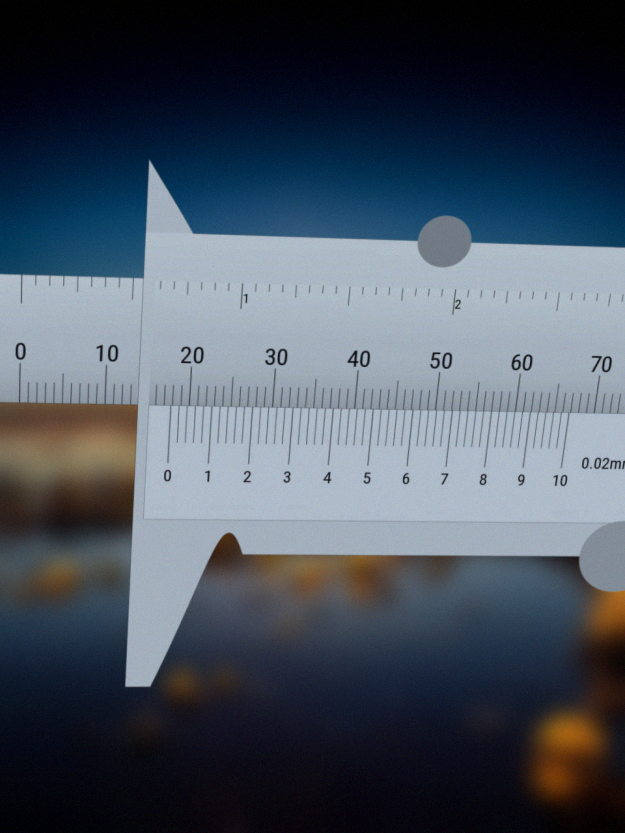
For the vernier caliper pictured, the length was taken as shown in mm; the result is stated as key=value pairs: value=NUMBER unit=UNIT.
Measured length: value=17.8 unit=mm
